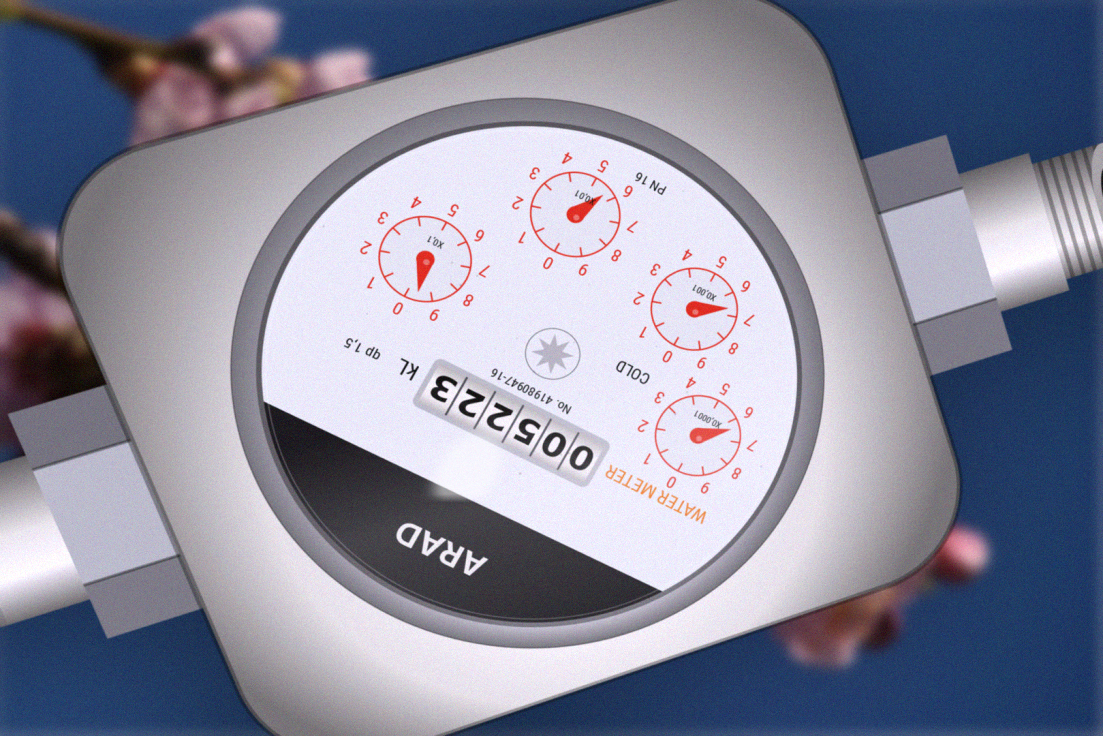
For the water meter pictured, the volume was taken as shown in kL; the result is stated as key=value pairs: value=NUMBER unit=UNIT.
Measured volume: value=5222.9566 unit=kL
